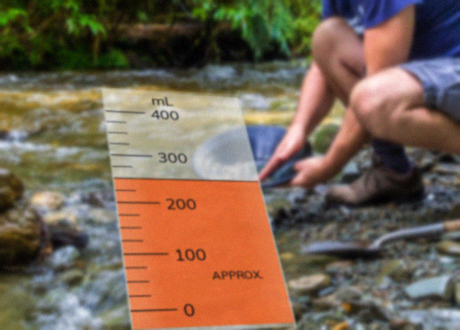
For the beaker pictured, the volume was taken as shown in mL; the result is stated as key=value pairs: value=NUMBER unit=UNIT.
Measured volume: value=250 unit=mL
